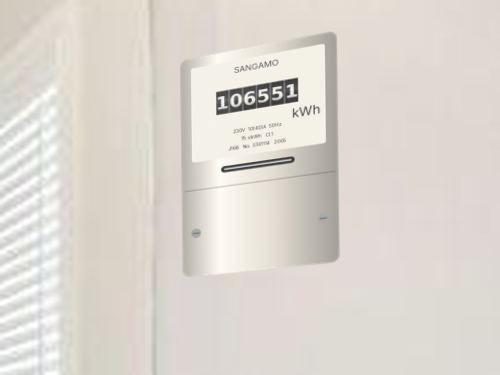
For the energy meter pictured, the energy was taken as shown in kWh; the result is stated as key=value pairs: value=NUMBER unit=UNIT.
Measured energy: value=106551 unit=kWh
